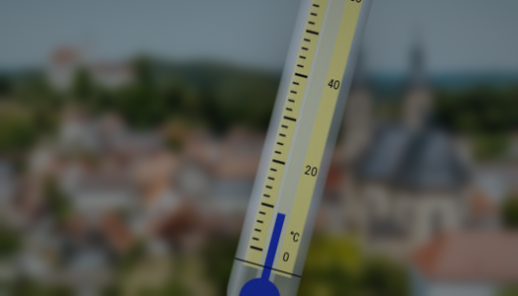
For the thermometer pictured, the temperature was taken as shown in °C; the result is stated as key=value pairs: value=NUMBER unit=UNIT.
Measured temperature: value=9 unit=°C
